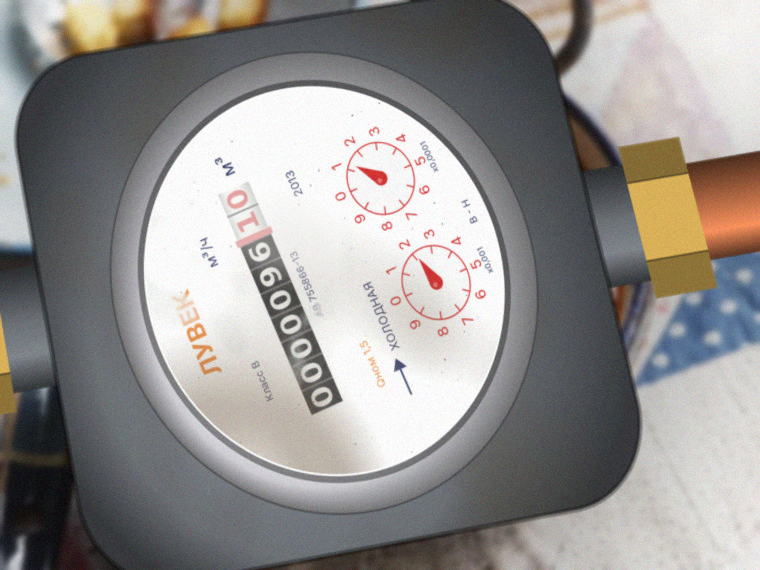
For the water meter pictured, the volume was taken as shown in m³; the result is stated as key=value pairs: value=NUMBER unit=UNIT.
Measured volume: value=96.1021 unit=m³
